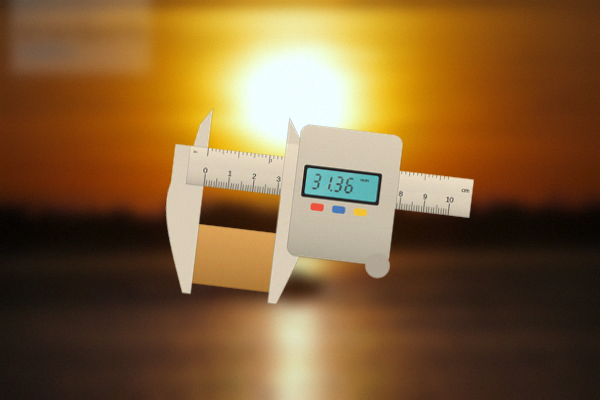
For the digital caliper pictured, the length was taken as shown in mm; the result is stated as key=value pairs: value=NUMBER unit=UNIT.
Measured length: value=31.36 unit=mm
